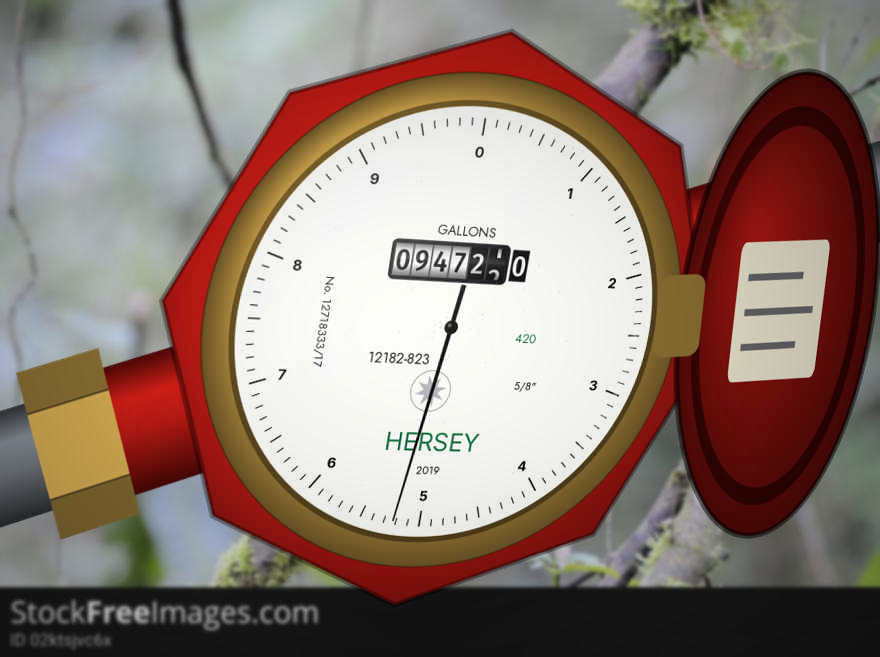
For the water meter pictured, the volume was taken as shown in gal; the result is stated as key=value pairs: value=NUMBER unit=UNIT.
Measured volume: value=947215.2 unit=gal
